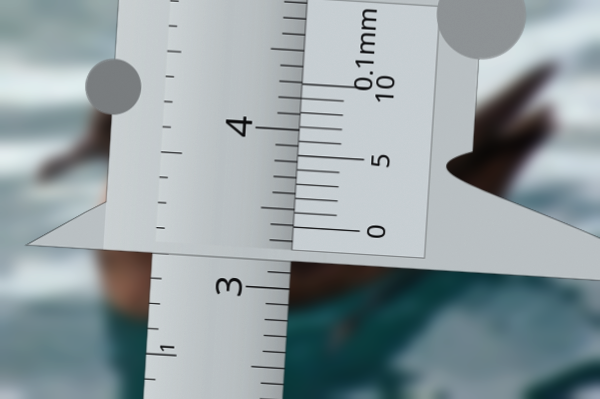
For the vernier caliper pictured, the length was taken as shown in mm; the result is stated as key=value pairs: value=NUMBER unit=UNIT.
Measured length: value=33.9 unit=mm
